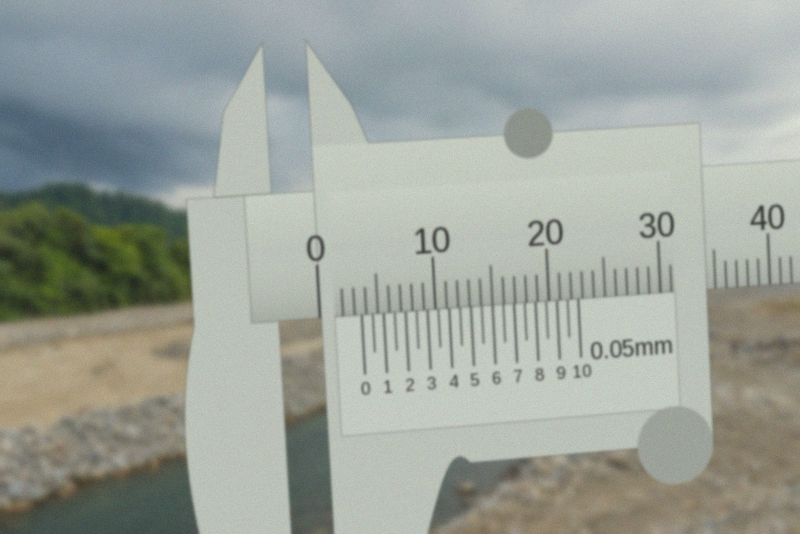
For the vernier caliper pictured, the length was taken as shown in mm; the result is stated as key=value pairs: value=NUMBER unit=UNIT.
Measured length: value=3.6 unit=mm
